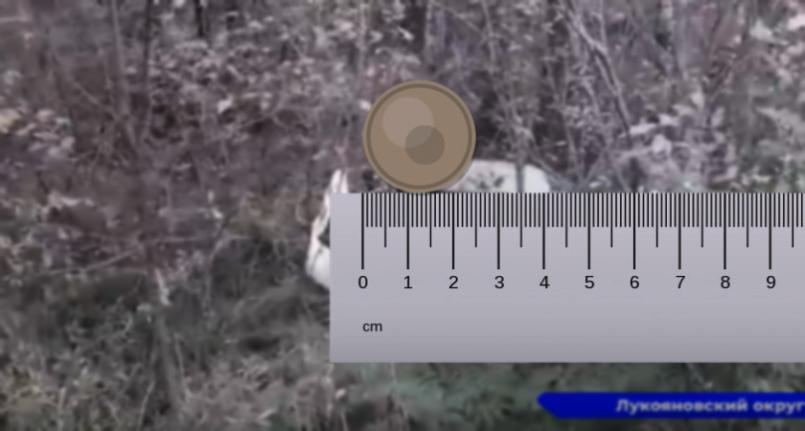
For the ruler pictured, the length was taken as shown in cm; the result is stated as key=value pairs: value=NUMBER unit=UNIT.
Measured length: value=2.5 unit=cm
